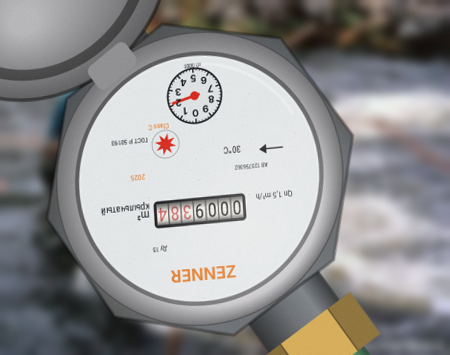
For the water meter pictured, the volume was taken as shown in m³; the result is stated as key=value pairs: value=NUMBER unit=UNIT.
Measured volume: value=9.3842 unit=m³
